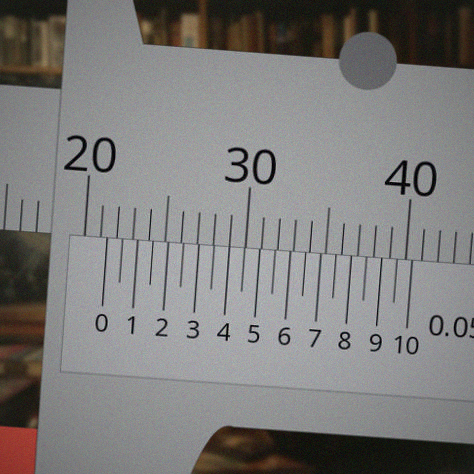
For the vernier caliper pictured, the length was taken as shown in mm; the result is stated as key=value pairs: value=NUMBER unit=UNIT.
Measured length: value=21.4 unit=mm
